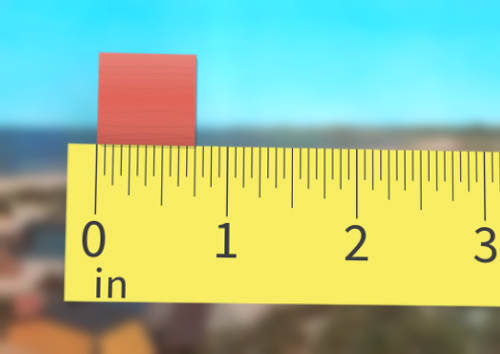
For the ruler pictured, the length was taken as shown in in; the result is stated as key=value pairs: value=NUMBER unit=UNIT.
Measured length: value=0.75 unit=in
